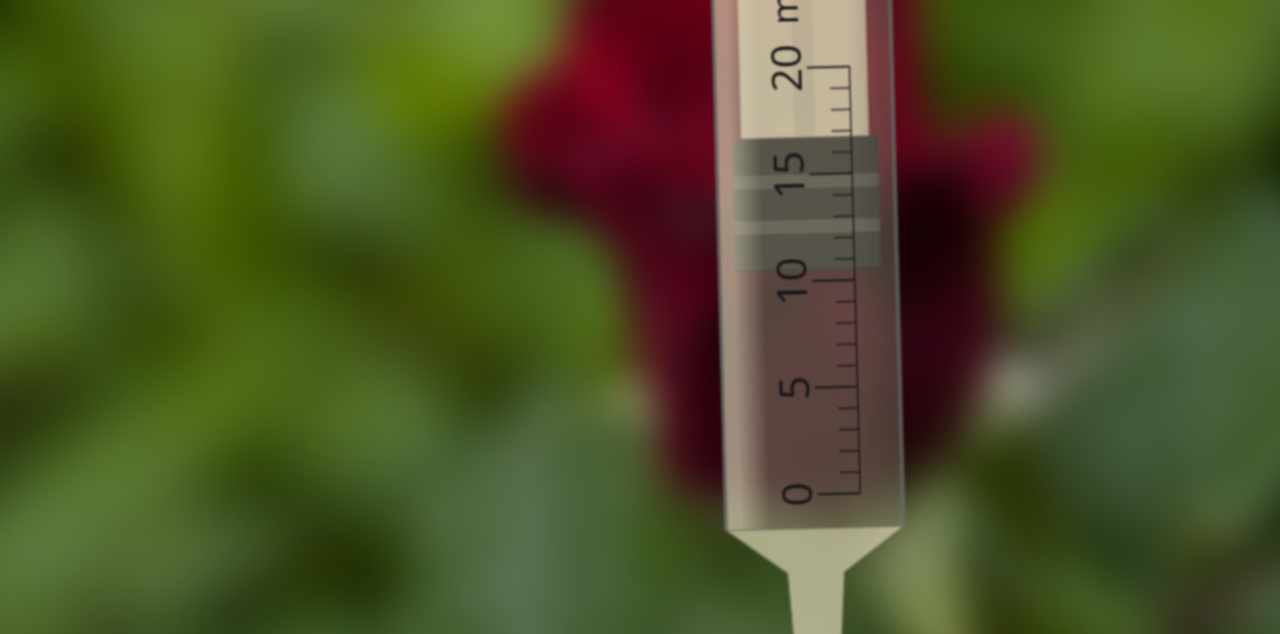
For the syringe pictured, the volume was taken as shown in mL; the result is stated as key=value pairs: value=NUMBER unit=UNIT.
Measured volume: value=10.5 unit=mL
